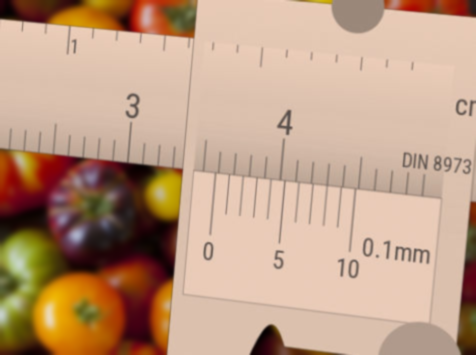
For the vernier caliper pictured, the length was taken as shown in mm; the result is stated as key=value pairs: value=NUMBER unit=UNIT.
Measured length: value=35.8 unit=mm
